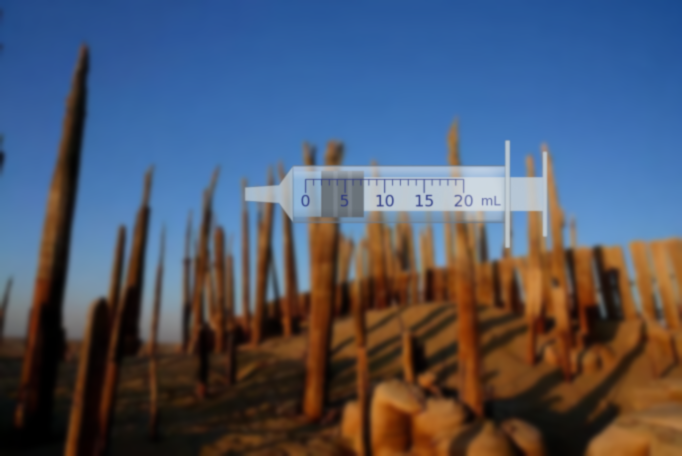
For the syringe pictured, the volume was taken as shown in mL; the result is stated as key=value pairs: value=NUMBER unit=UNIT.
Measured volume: value=2 unit=mL
